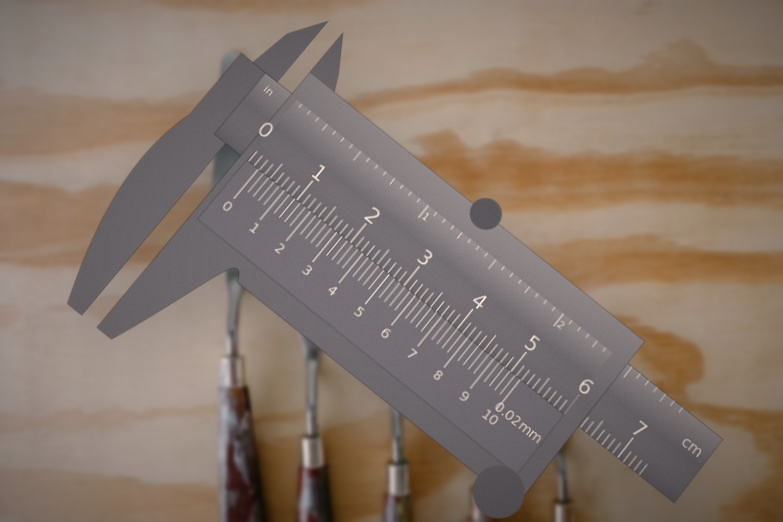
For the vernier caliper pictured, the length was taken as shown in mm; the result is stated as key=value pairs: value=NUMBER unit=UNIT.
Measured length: value=2.8 unit=mm
